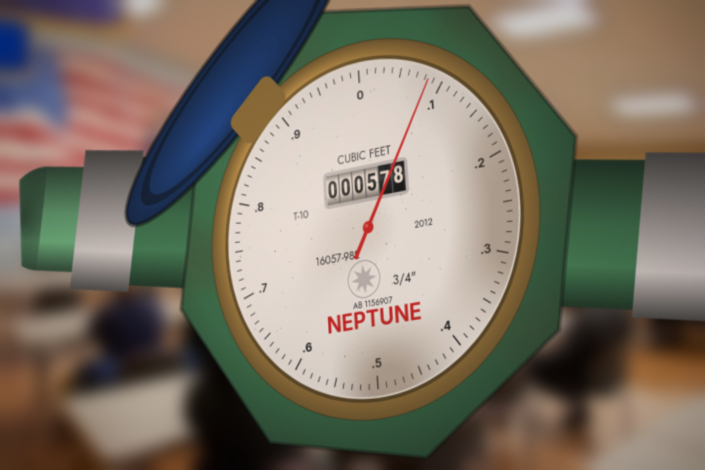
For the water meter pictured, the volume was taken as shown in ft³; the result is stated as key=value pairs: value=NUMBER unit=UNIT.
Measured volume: value=578.08 unit=ft³
